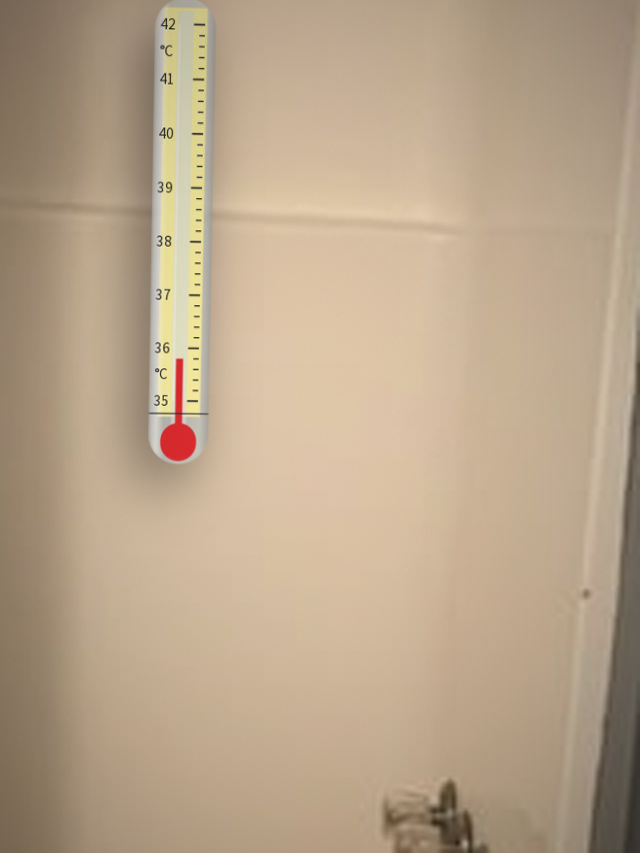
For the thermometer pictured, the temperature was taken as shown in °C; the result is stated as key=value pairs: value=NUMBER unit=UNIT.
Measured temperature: value=35.8 unit=°C
